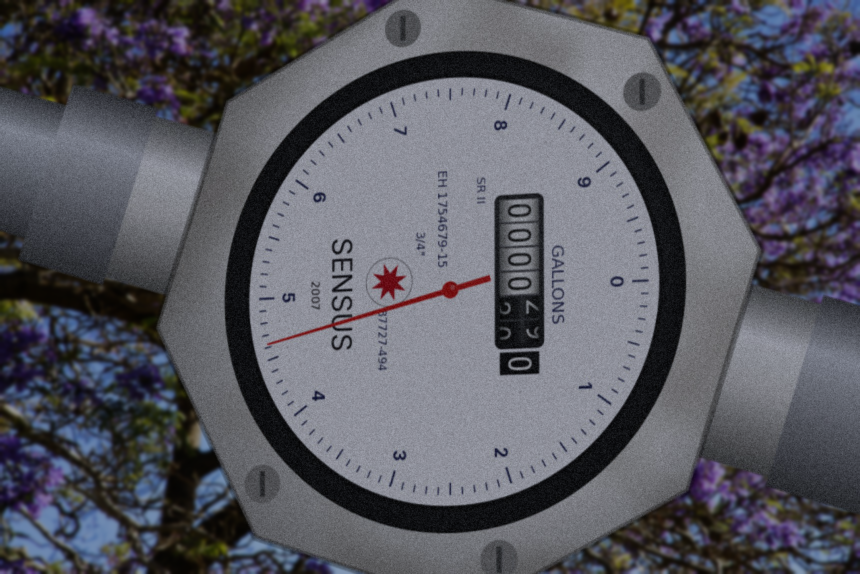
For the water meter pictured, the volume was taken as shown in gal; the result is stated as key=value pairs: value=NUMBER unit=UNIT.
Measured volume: value=294.6 unit=gal
